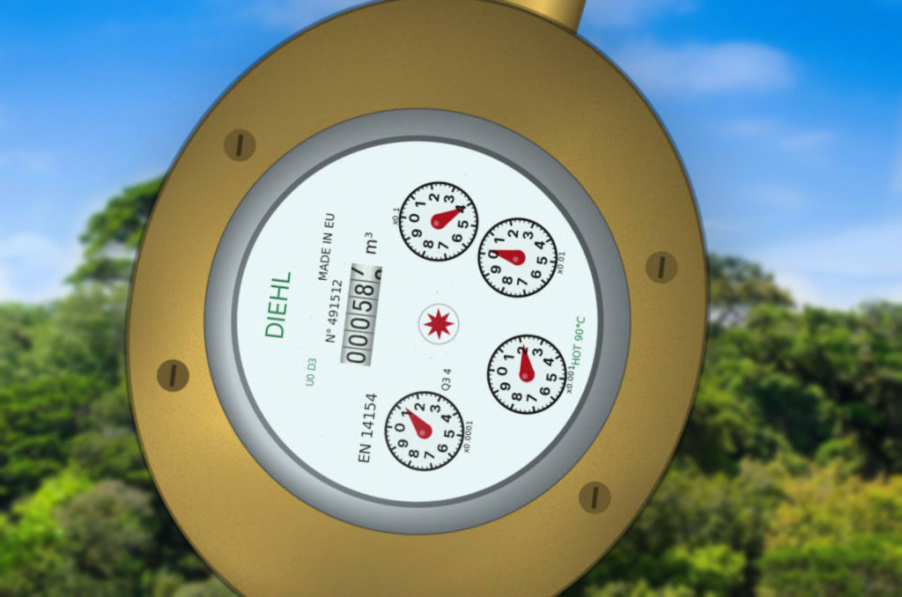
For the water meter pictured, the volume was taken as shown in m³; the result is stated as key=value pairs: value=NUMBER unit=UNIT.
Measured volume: value=587.4021 unit=m³
